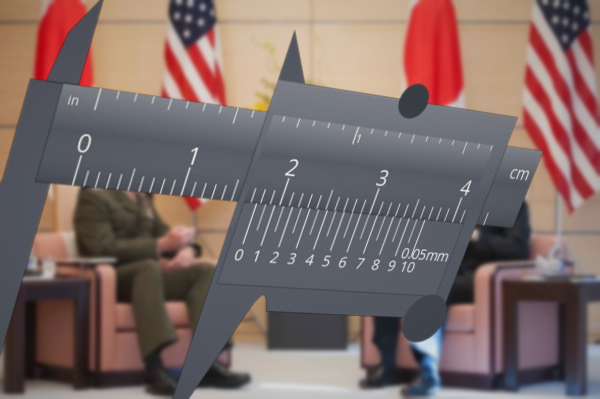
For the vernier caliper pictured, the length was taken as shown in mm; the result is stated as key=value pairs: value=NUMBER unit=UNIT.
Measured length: value=17.6 unit=mm
